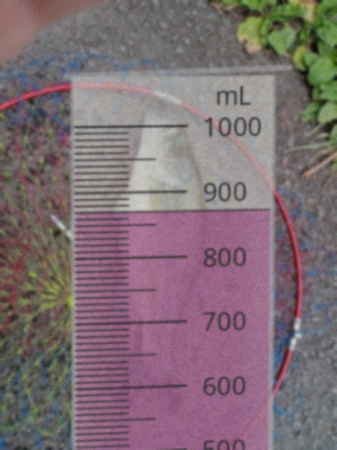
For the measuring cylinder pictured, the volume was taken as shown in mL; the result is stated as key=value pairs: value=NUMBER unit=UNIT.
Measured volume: value=870 unit=mL
